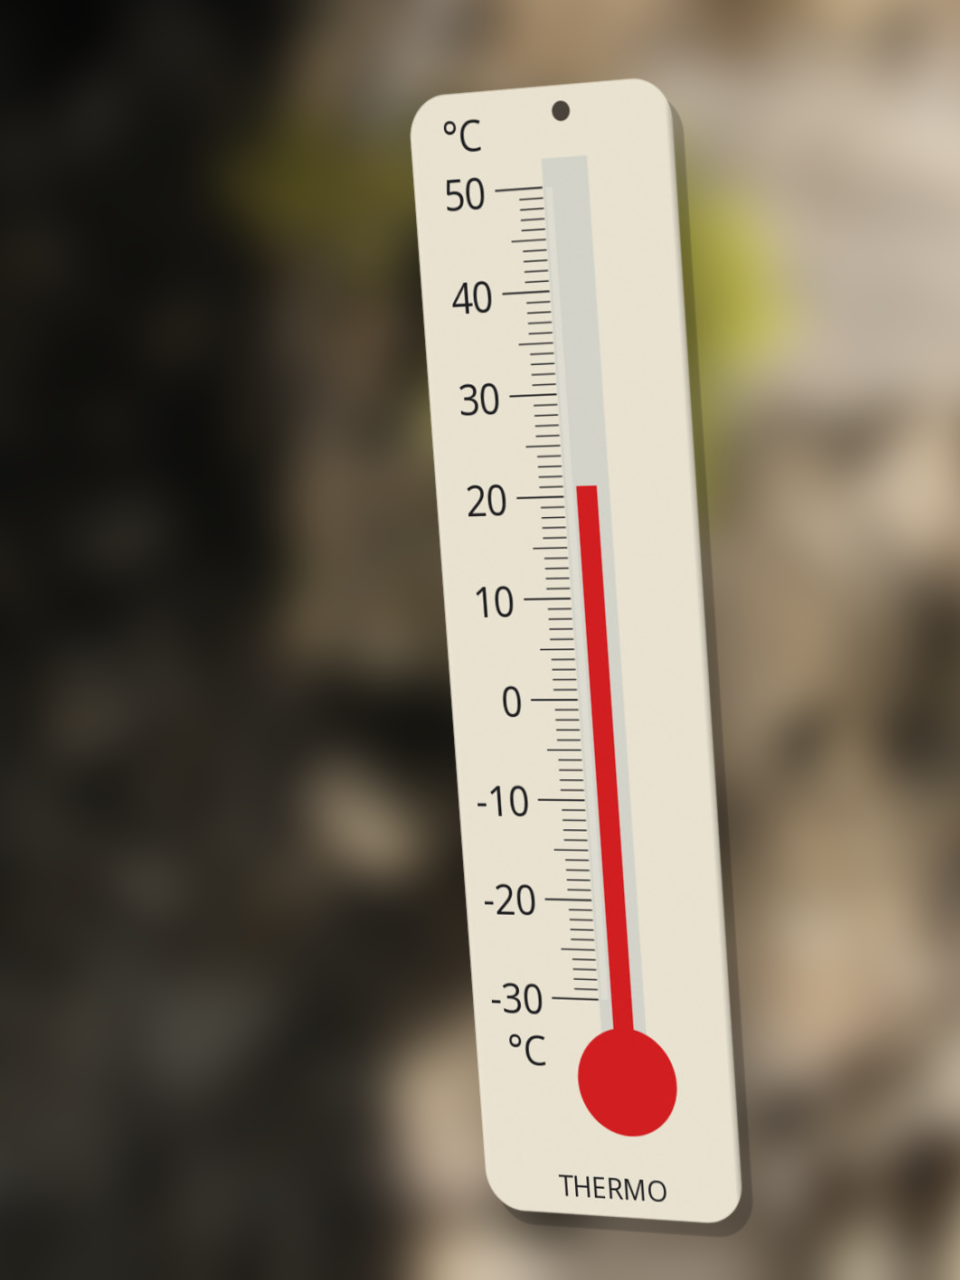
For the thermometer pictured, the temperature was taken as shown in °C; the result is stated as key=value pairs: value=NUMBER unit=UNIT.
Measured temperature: value=21 unit=°C
